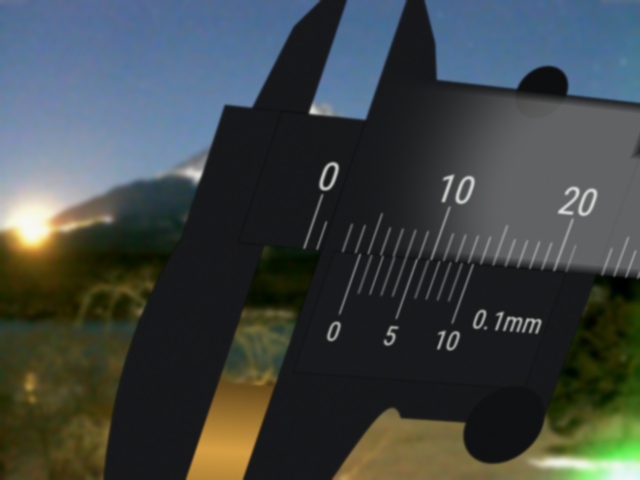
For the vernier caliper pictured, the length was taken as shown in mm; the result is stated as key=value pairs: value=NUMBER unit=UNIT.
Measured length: value=4.4 unit=mm
